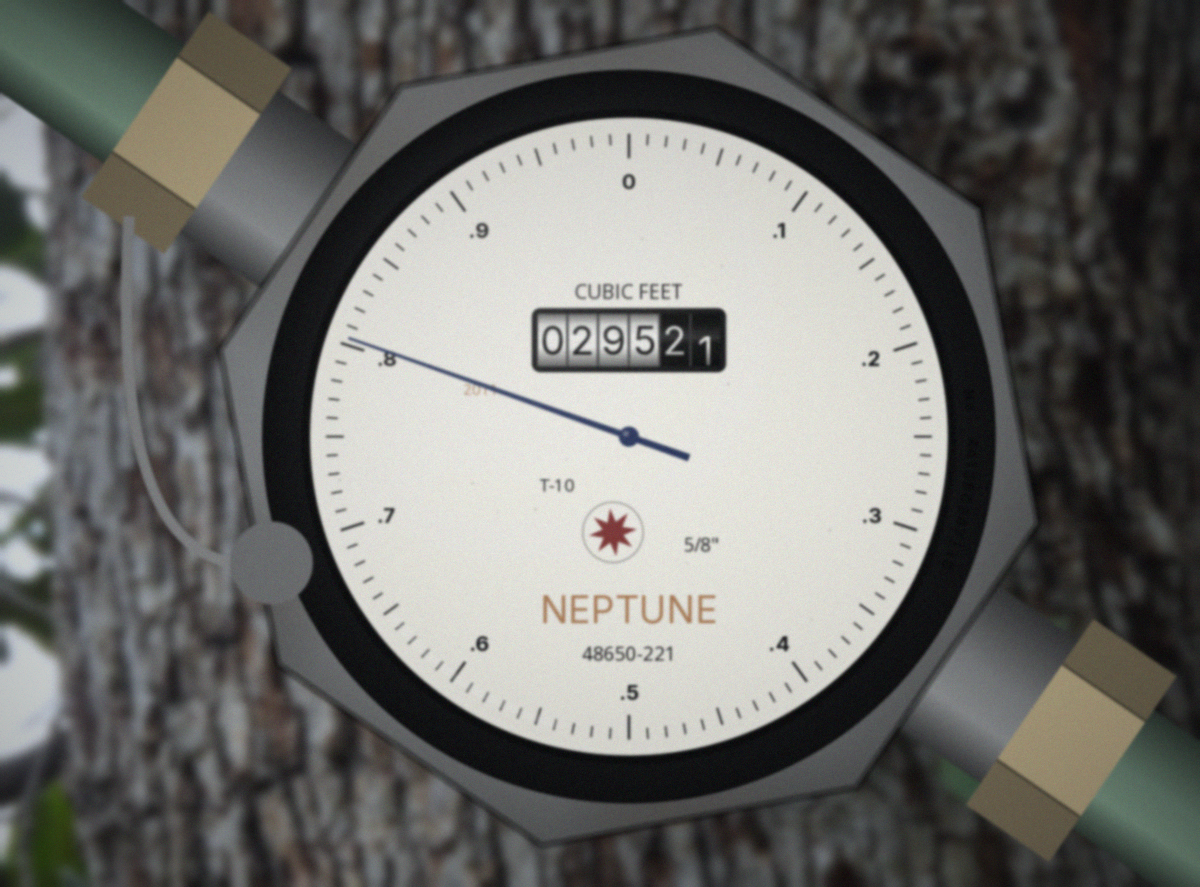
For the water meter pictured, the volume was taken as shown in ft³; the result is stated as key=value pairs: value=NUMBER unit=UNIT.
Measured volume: value=29520.80 unit=ft³
